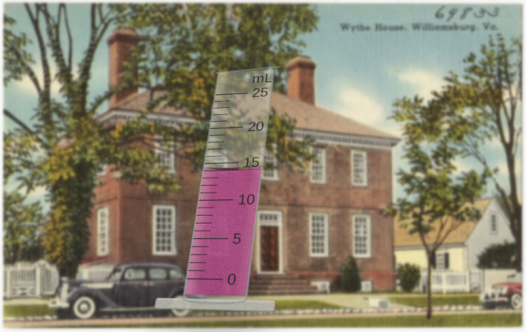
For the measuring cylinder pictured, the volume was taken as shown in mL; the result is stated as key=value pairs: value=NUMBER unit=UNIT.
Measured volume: value=14 unit=mL
